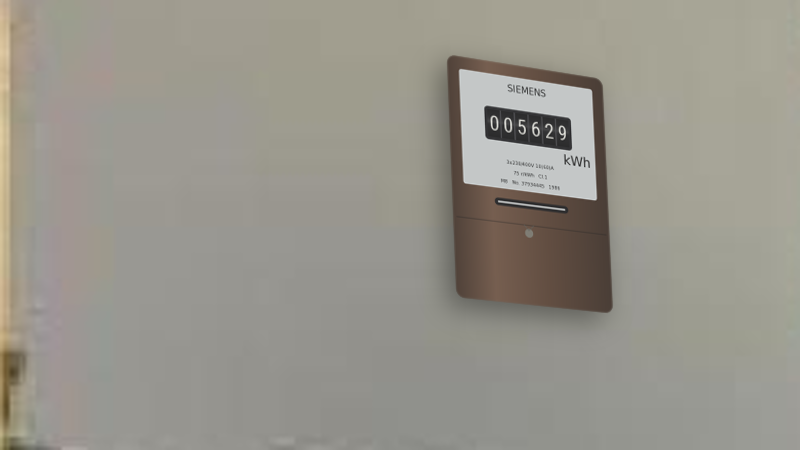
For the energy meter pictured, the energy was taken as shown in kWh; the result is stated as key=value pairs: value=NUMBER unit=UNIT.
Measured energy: value=5629 unit=kWh
